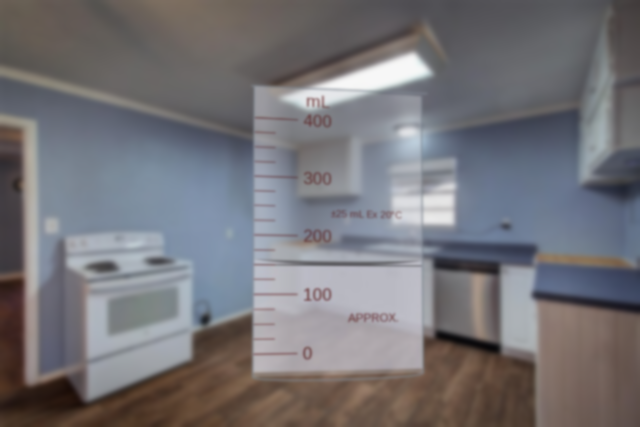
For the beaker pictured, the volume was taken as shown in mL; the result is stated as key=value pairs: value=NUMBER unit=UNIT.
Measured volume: value=150 unit=mL
